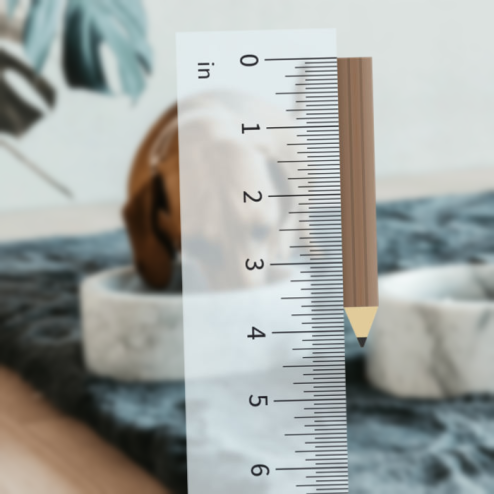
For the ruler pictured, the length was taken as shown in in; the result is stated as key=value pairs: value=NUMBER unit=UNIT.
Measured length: value=4.25 unit=in
